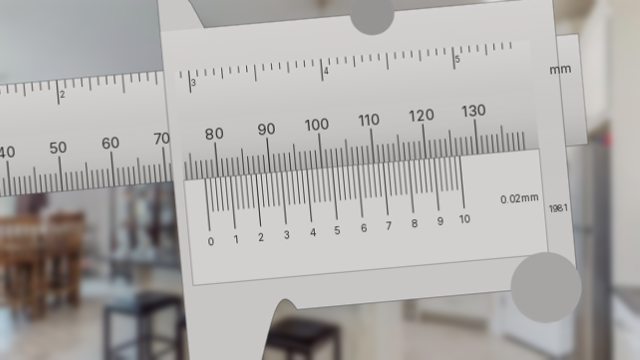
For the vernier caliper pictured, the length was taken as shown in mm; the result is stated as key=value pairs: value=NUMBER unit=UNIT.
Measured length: value=77.5 unit=mm
